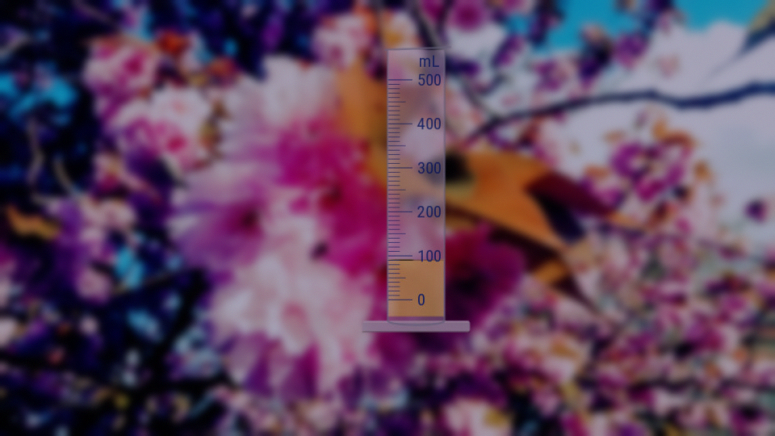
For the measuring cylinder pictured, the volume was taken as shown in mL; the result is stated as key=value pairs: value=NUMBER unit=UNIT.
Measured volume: value=90 unit=mL
